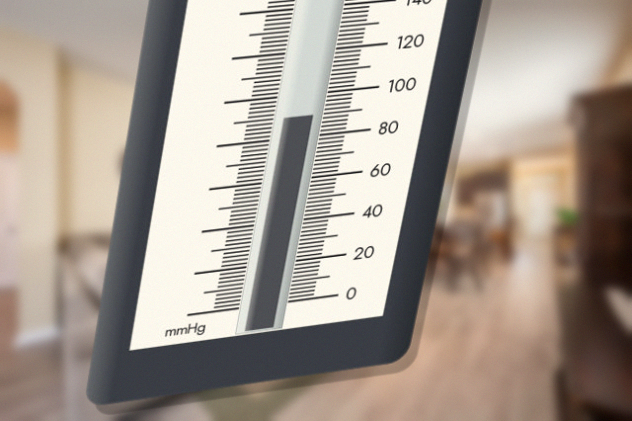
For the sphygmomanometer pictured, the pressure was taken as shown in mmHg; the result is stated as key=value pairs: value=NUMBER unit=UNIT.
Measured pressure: value=90 unit=mmHg
